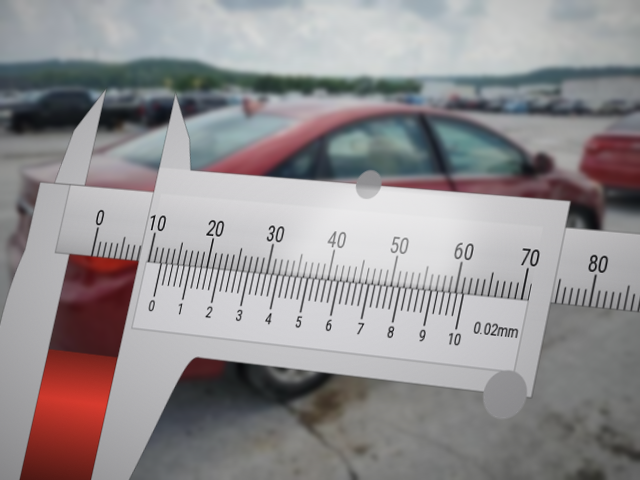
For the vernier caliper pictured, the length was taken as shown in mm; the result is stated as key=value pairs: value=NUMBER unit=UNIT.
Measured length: value=12.2 unit=mm
